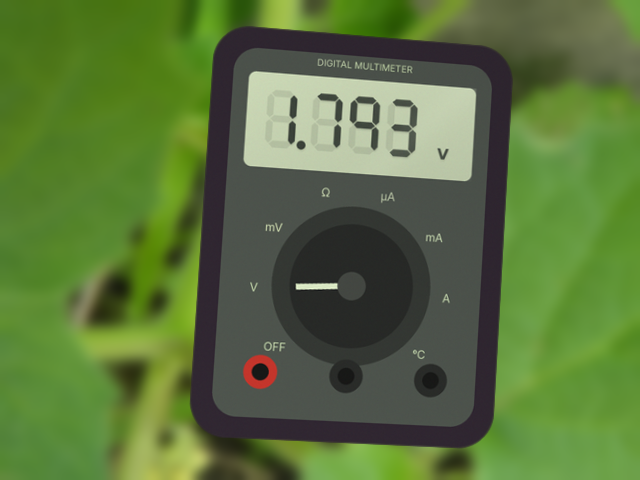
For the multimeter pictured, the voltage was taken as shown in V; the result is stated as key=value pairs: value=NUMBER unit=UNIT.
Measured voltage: value=1.793 unit=V
